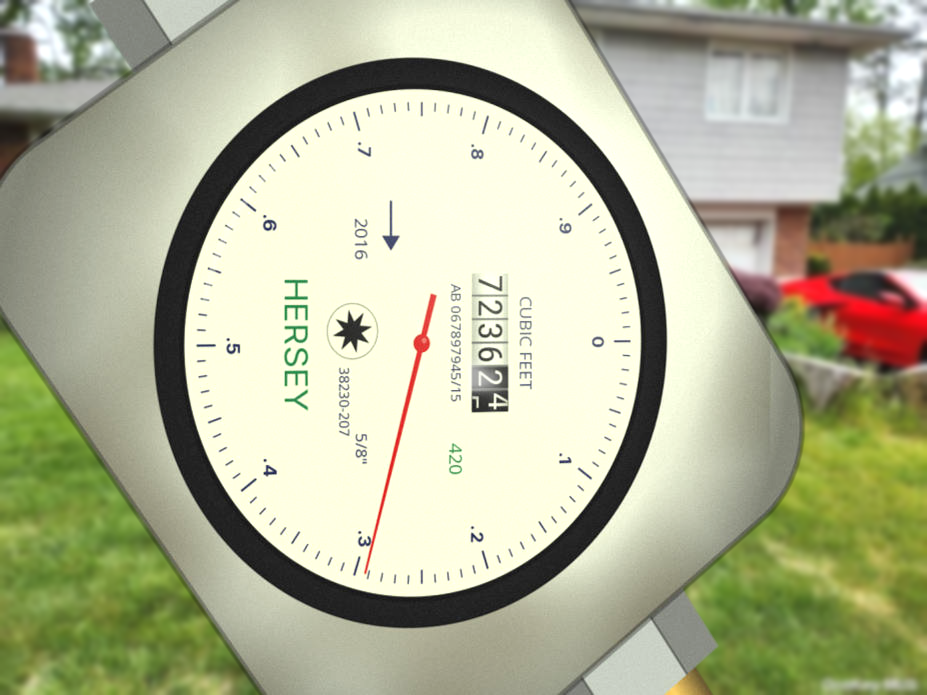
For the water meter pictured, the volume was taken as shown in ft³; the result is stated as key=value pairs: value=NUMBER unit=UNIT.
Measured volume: value=723624.29 unit=ft³
